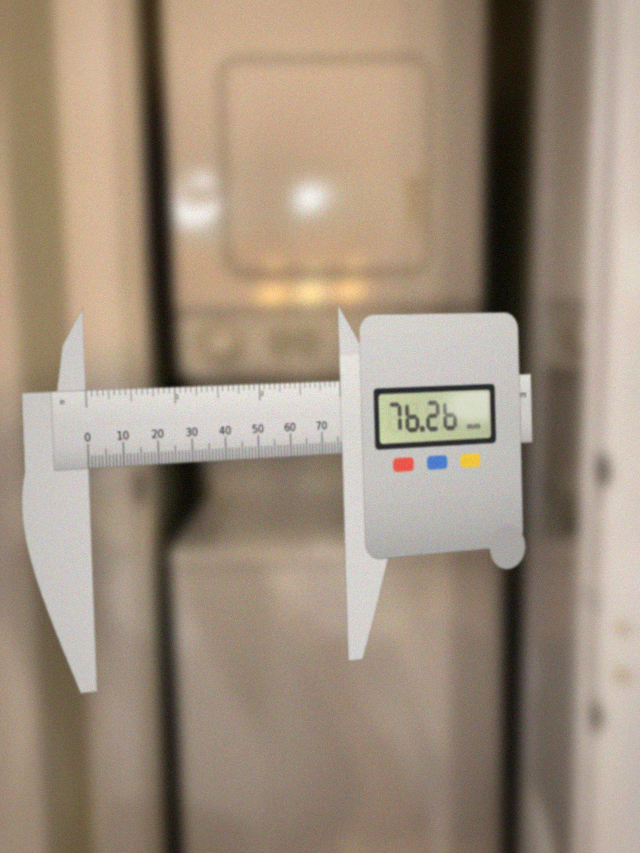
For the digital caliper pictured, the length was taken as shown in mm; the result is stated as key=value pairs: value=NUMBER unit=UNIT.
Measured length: value=76.26 unit=mm
